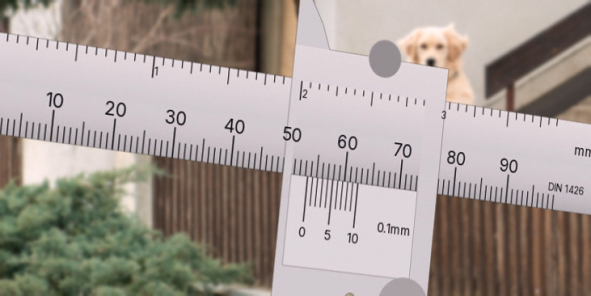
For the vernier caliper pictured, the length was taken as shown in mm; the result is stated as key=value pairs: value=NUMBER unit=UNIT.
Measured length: value=53.4 unit=mm
